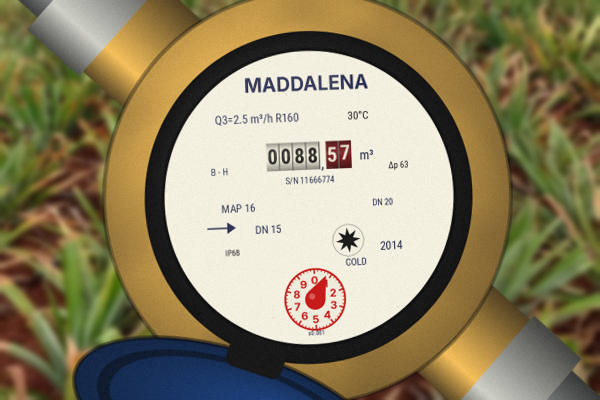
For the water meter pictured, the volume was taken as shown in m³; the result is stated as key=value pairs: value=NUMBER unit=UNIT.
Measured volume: value=88.570 unit=m³
